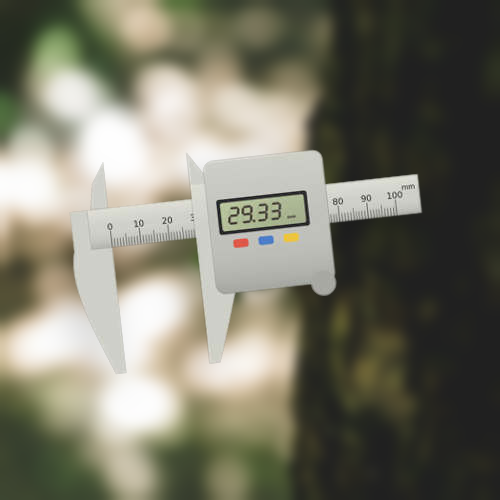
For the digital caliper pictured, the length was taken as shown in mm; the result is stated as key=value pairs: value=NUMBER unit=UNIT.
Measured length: value=29.33 unit=mm
